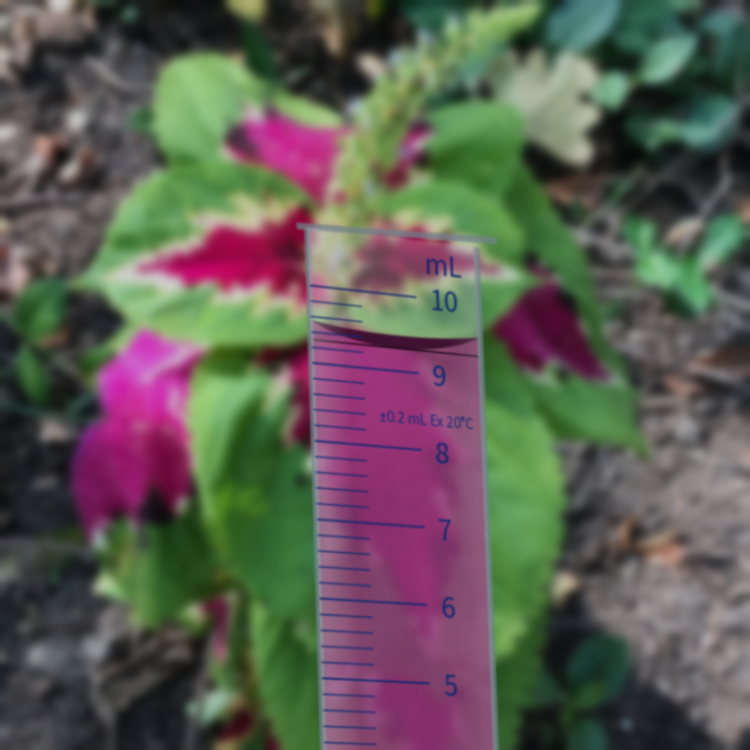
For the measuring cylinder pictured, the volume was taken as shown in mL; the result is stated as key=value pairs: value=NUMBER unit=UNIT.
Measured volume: value=9.3 unit=mL
